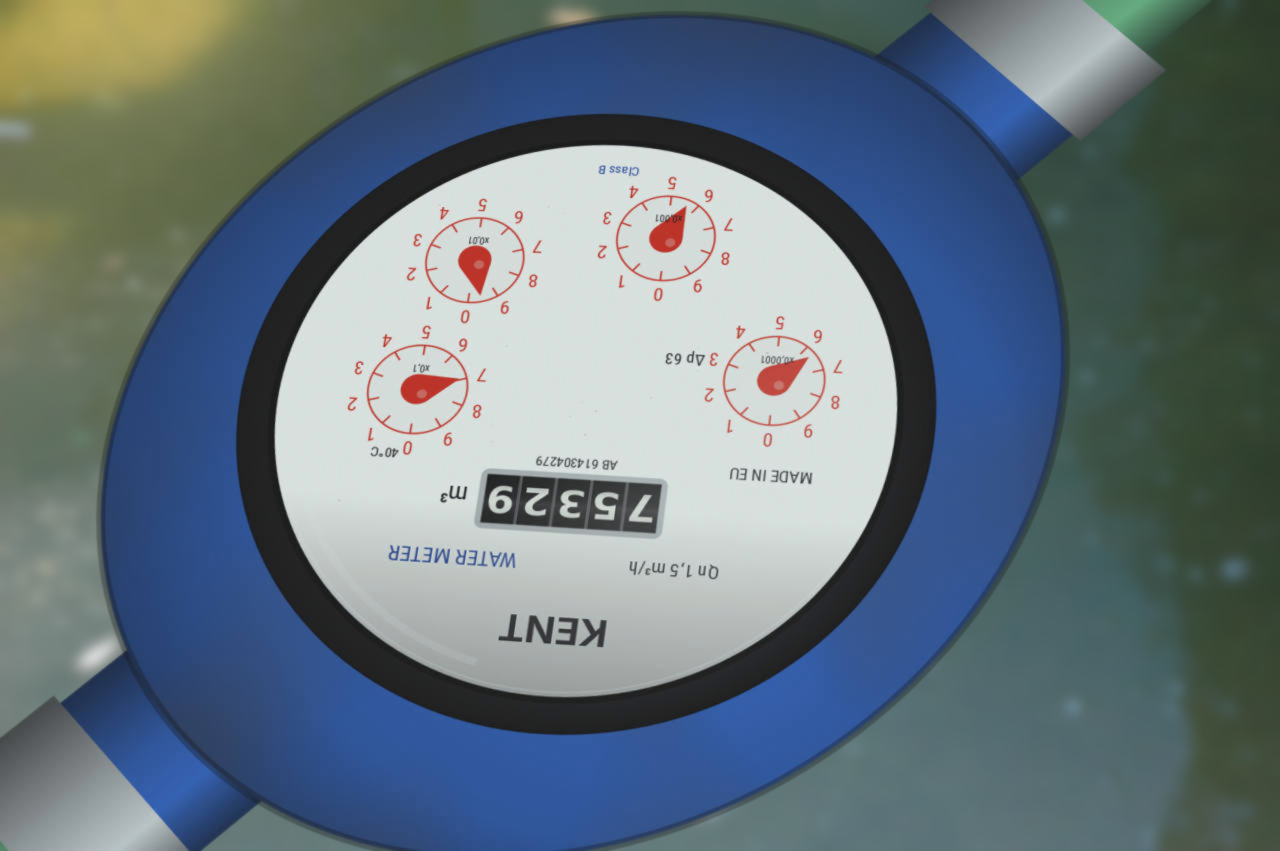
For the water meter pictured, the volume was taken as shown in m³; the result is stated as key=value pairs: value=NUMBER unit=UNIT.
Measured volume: value=75329.6956 unit=m³
